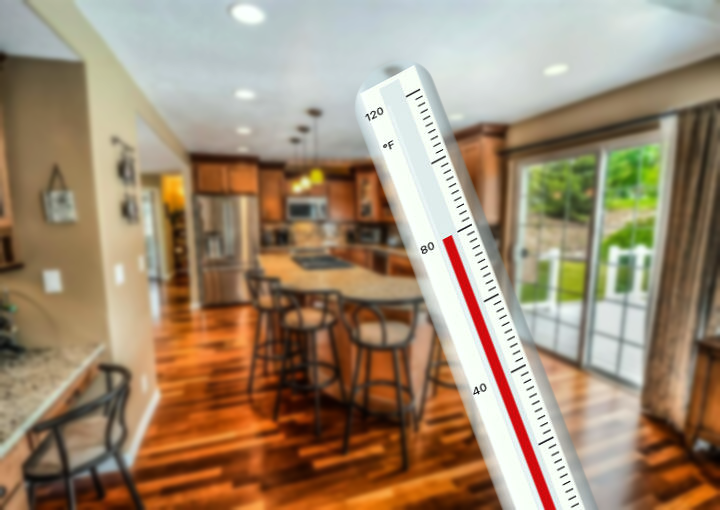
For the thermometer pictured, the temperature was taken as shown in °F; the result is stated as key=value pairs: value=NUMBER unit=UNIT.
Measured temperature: value=80 unit=°F
